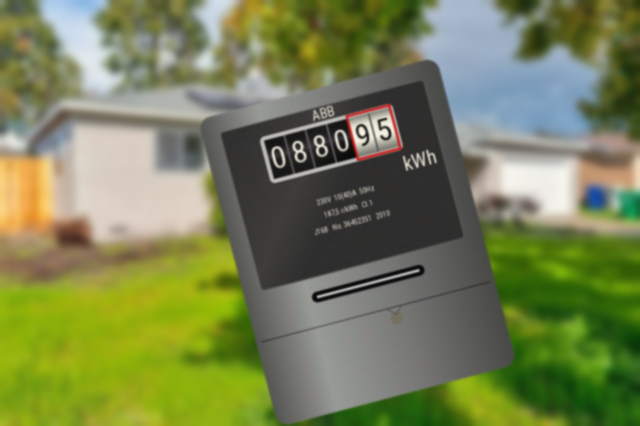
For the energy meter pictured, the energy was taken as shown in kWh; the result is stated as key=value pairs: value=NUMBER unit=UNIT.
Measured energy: value=880.95 unit=kWh
